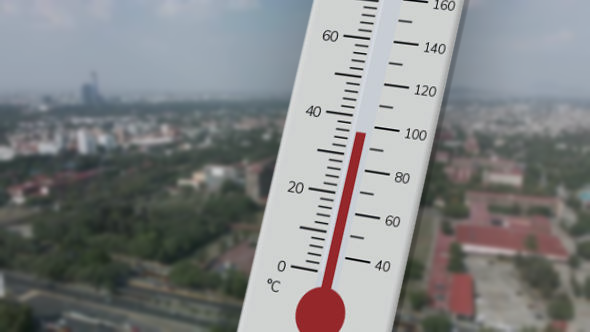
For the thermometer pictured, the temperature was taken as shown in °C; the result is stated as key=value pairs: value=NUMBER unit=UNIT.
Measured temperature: value=36 unit=°C
